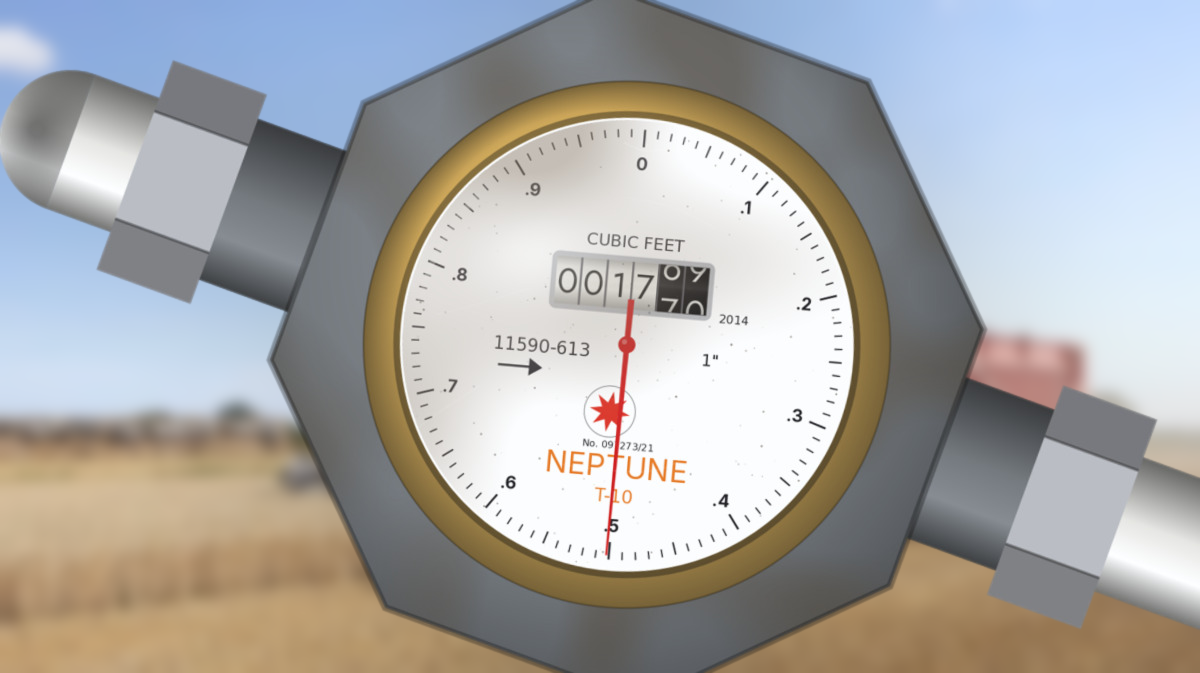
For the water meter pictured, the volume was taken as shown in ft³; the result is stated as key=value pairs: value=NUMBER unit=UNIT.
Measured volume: value=1769.50 unit=ft³
